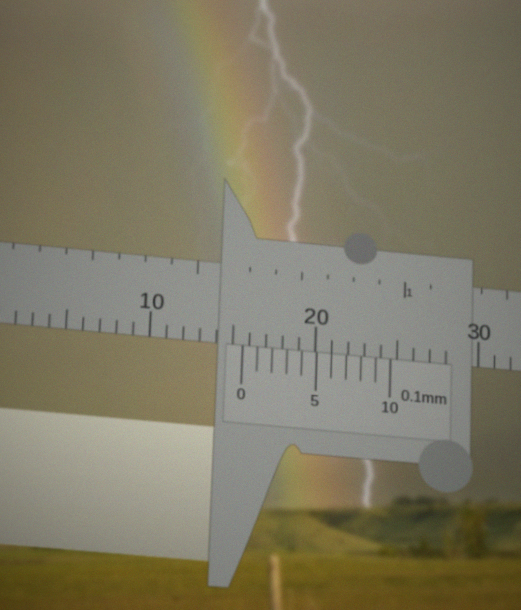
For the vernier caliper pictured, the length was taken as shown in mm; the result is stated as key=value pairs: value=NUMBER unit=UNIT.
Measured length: value=15.6 unit=mm
